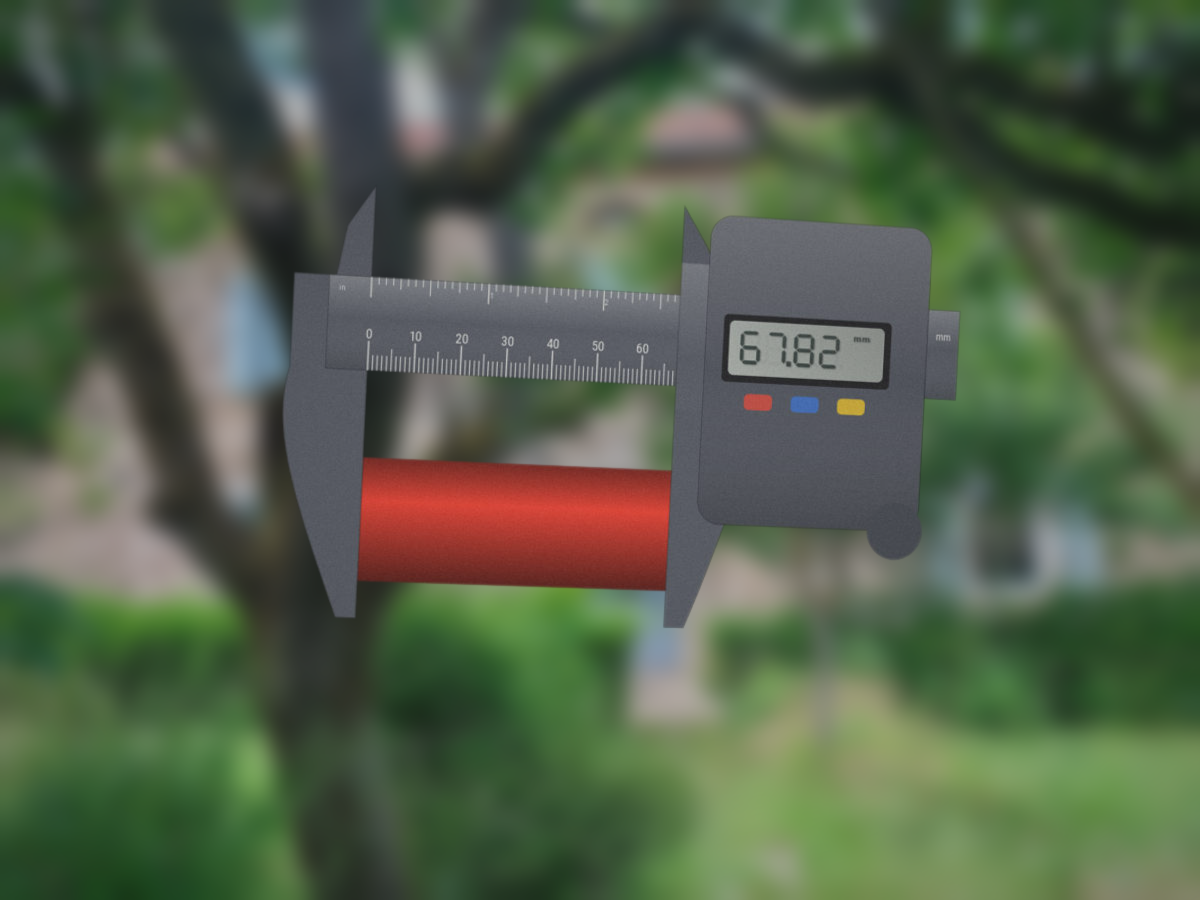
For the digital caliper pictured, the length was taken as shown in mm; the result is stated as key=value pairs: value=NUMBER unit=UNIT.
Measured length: value=67.82 unit=mm
